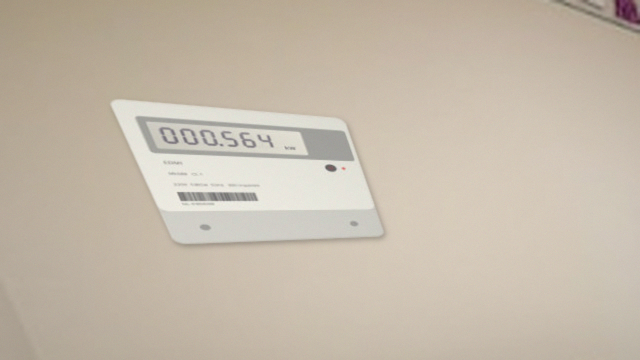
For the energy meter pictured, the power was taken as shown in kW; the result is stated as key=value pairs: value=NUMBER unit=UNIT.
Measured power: value=0.564 unit=kW
